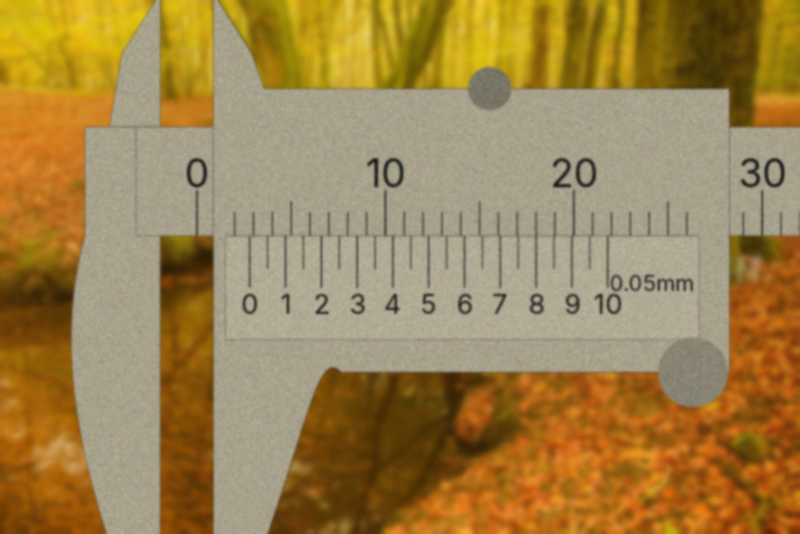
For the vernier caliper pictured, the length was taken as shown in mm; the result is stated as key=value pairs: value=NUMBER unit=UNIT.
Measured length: value=2.8 unit=mm
